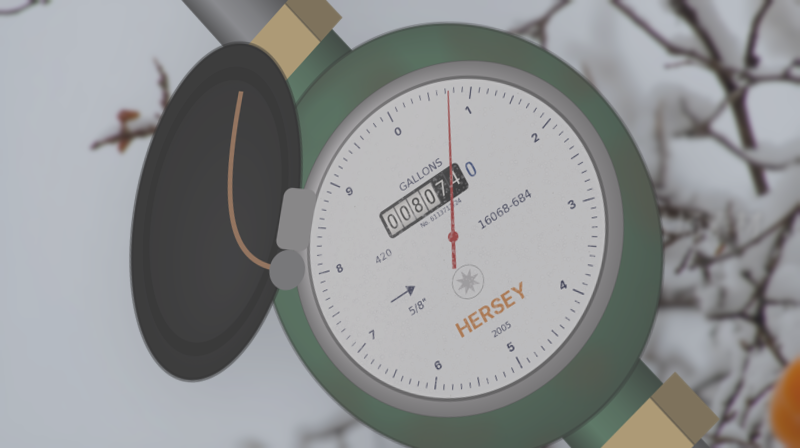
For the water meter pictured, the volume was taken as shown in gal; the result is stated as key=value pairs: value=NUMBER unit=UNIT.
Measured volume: value=80740.7 unit=gal
